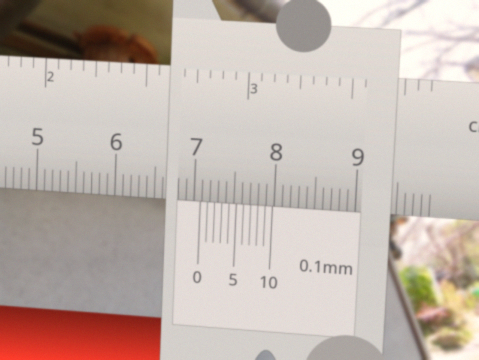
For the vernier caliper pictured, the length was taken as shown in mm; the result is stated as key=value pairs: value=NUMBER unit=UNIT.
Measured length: value=70.8 unit=mm
